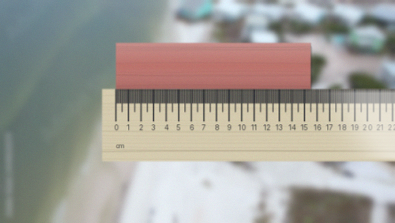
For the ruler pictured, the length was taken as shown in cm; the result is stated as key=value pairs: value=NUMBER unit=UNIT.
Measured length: value=15.5 unit=cm
